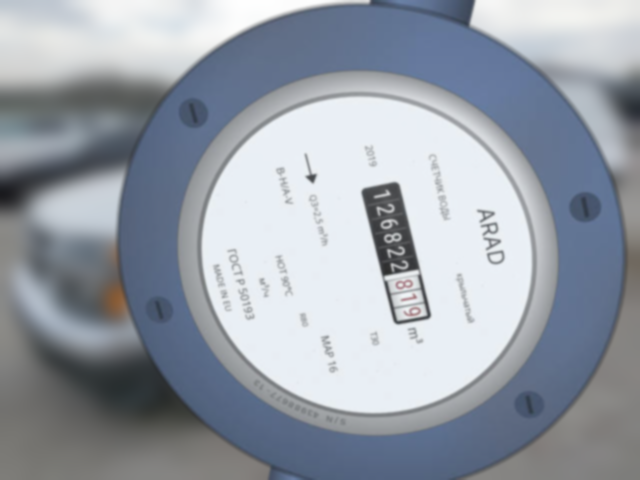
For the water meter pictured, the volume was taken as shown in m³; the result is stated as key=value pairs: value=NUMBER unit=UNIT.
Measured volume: value=126822.819 unit=m³
